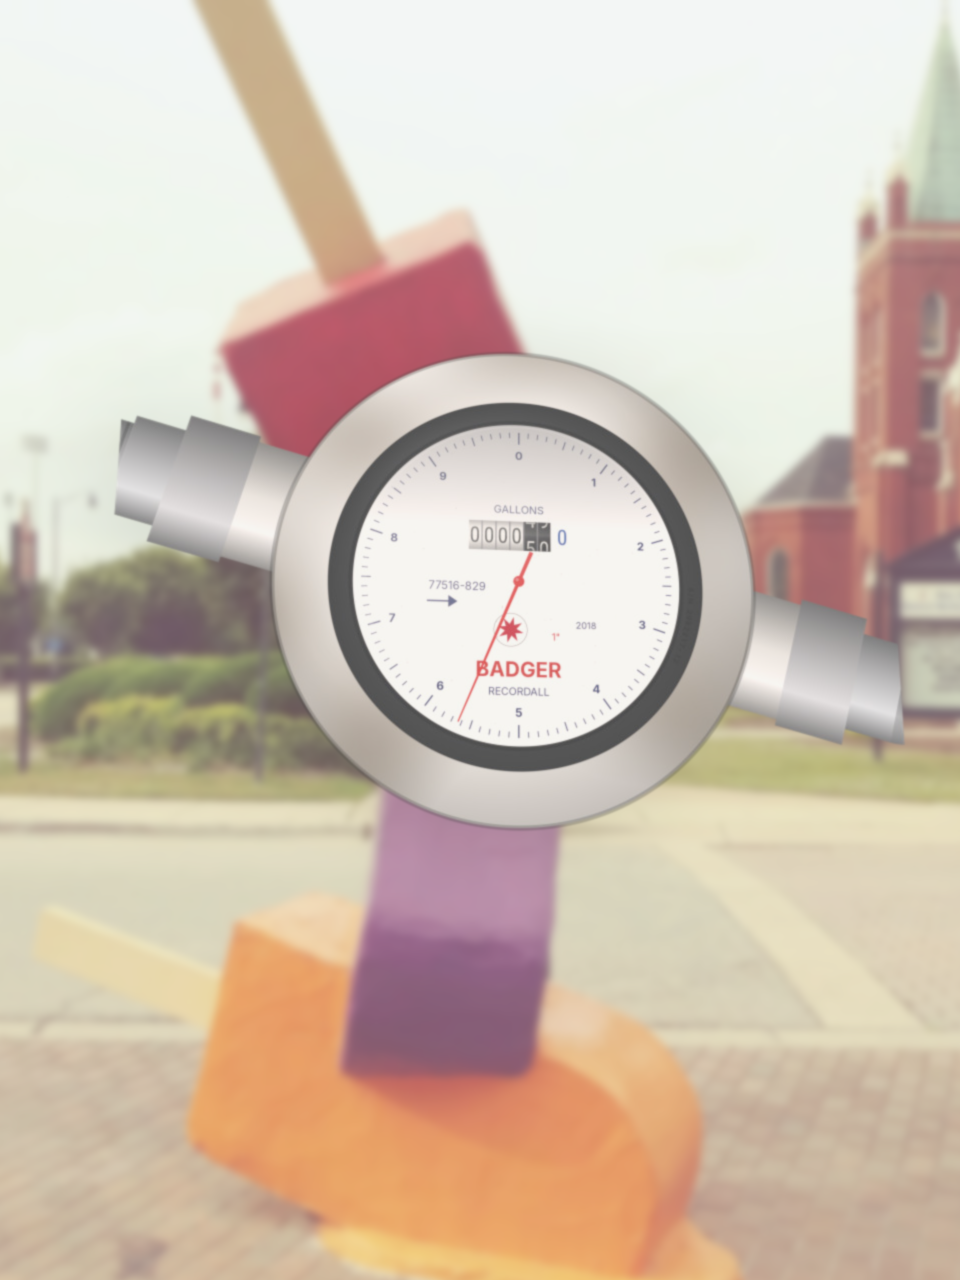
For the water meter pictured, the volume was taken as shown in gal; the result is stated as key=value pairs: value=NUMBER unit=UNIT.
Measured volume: value=495.6 unit=gal
